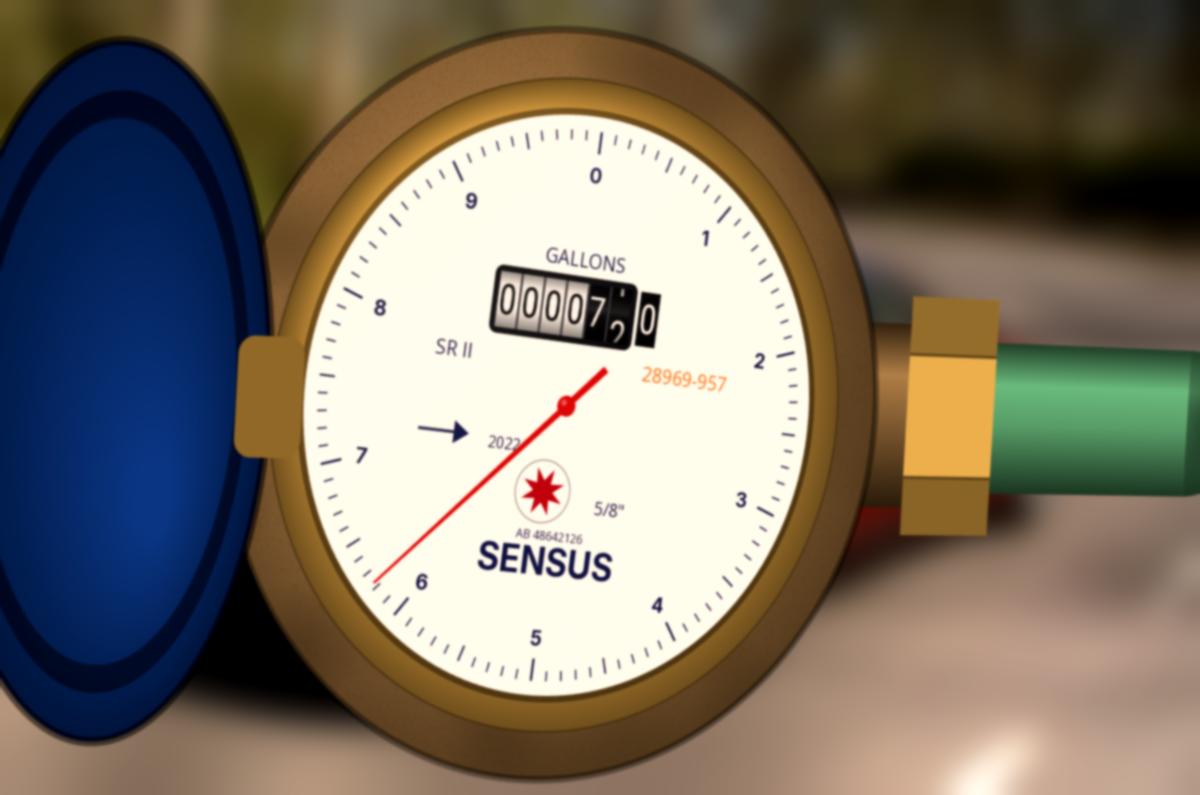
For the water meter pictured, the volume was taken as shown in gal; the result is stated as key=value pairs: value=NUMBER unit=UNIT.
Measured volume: value=716.2 unit=gal
